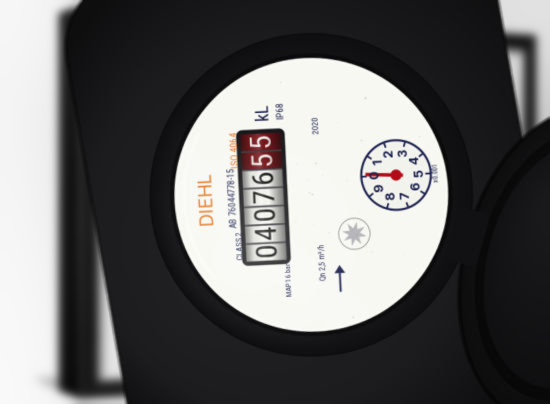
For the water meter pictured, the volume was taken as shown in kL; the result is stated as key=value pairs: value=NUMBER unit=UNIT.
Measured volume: value=4076.550 unit=kL
